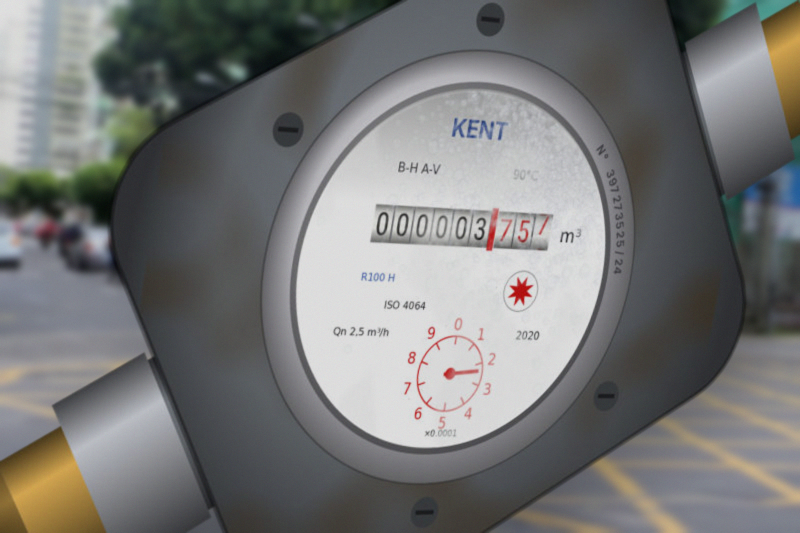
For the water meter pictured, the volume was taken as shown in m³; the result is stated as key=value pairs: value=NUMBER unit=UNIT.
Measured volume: value=3.7572 unit=m³
